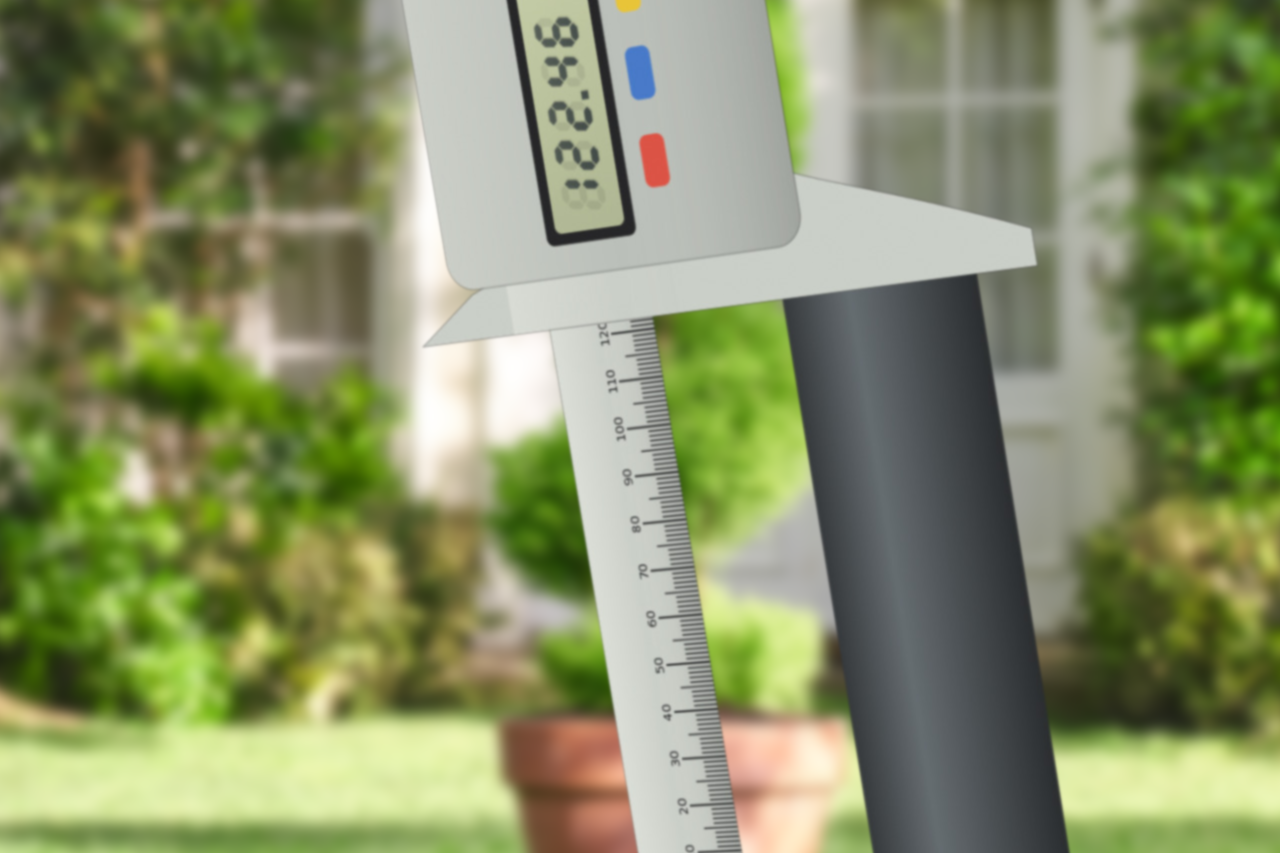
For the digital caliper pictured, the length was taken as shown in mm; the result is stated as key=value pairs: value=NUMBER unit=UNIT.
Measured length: value=122.46 unit=mm
